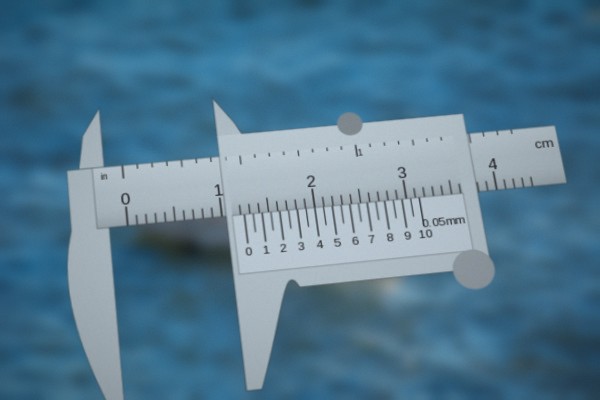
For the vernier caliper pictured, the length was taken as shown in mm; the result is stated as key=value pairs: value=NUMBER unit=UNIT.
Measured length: value=12.4 unit=mm
